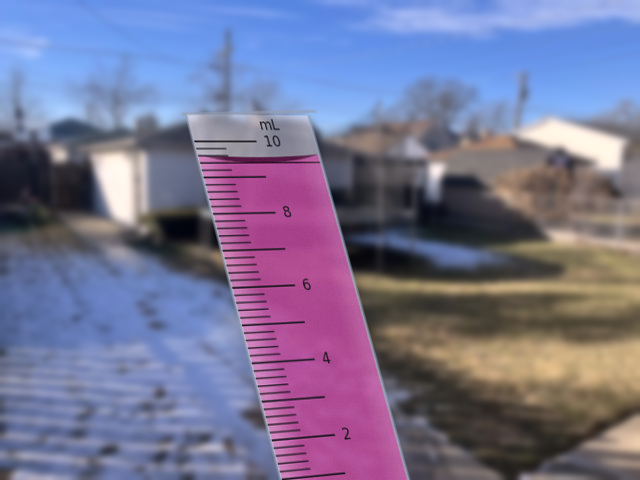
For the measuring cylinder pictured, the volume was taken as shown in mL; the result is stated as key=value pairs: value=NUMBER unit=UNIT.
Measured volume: value=9.4 unit=mL
